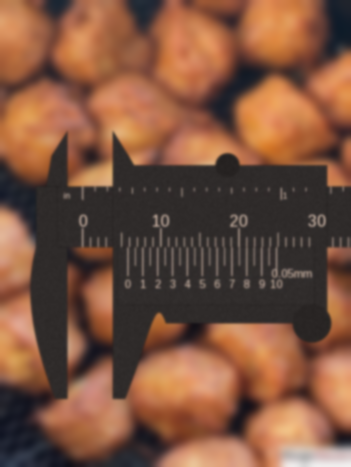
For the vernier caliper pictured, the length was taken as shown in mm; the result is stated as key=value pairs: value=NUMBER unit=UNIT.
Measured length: value=5.8 unit=mm
